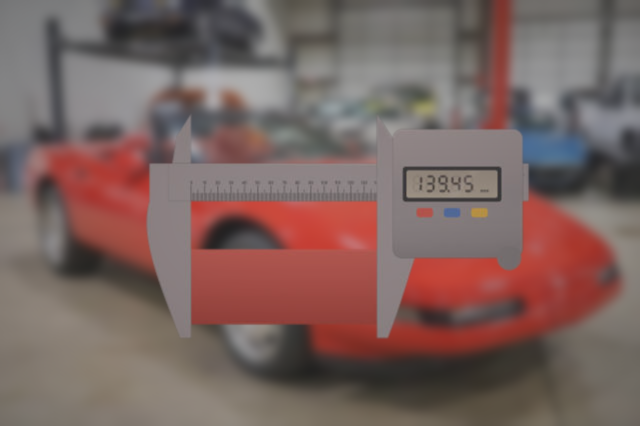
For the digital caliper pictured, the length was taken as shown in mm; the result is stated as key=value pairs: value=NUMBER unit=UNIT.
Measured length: value=139.45 unit=mm
